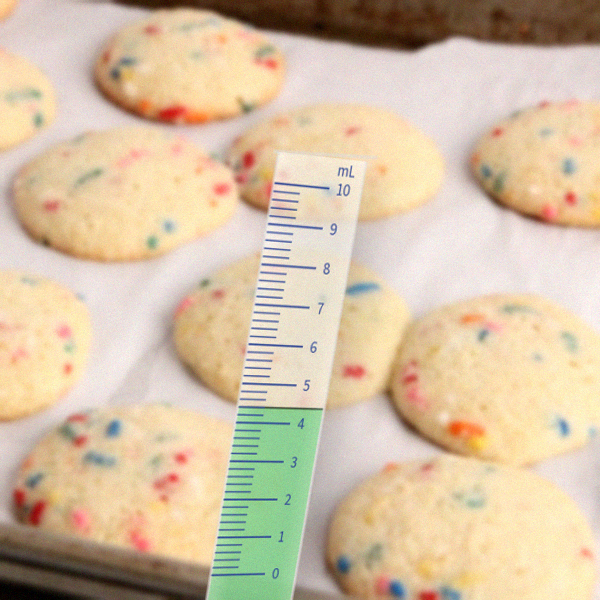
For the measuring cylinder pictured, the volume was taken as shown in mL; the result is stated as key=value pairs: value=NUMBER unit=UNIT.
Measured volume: value=4.4 unit=mL
